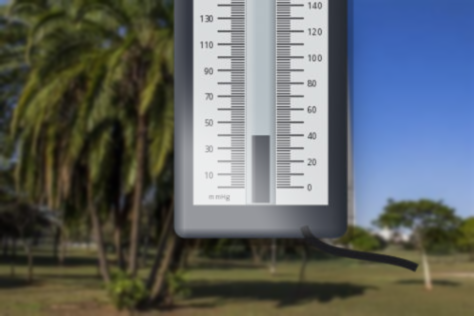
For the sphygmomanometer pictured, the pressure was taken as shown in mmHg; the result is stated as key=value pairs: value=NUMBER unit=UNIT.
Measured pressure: value=40 unit=mmHg
